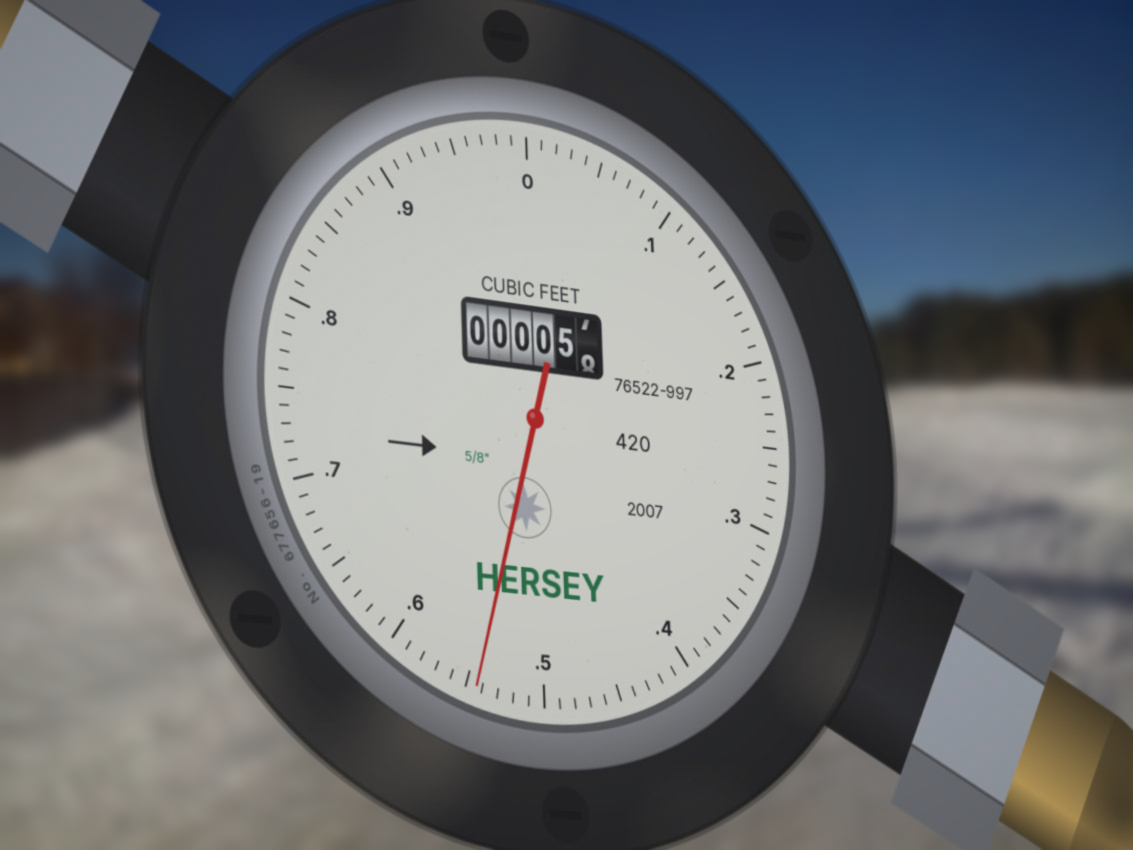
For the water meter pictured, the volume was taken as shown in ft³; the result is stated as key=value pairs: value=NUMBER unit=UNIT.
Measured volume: value=57.54 unit=ft³
